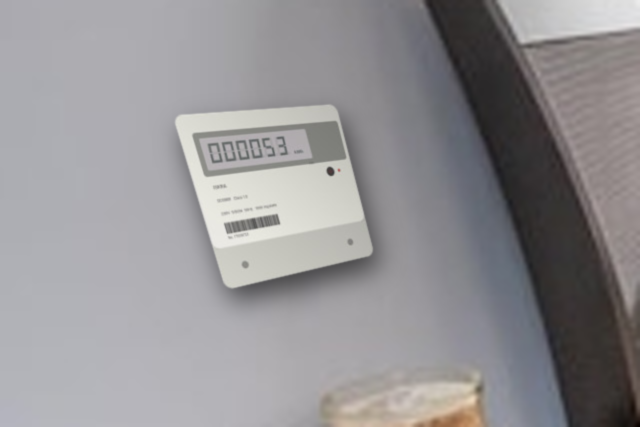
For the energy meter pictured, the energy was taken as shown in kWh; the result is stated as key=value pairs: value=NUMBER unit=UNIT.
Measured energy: value=53 unit=kWh
